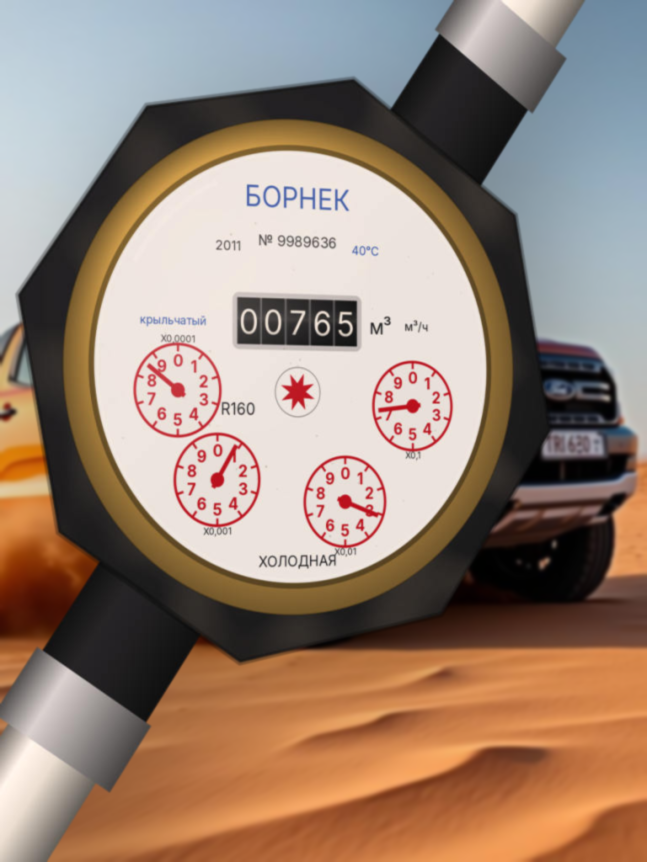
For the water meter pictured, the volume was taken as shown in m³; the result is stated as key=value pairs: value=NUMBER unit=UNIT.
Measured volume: value=765.7308 unit=m³
